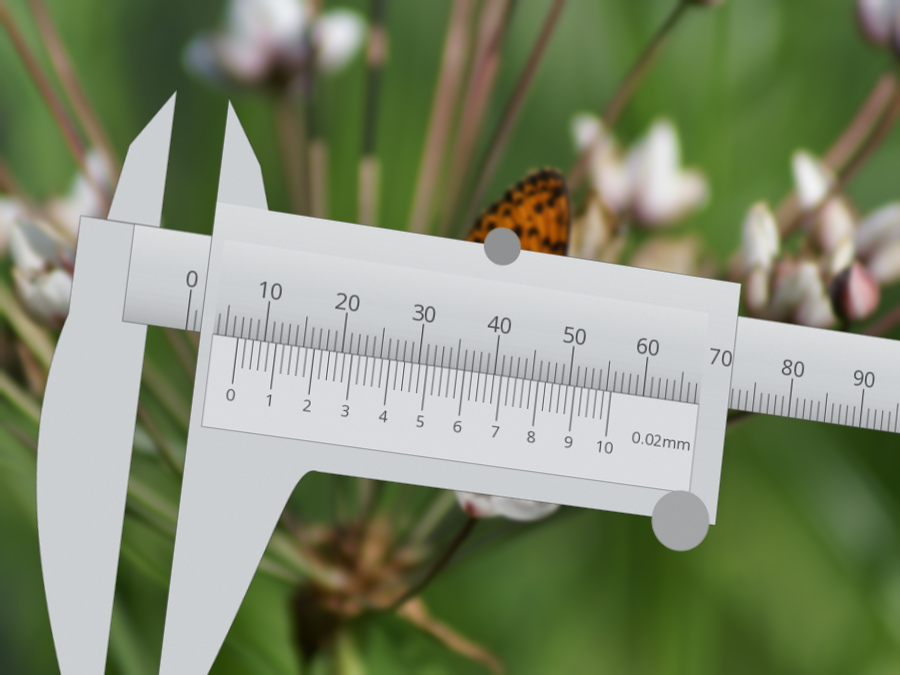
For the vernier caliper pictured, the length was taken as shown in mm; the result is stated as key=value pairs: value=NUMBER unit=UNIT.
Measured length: value=6.6 unit=mm
